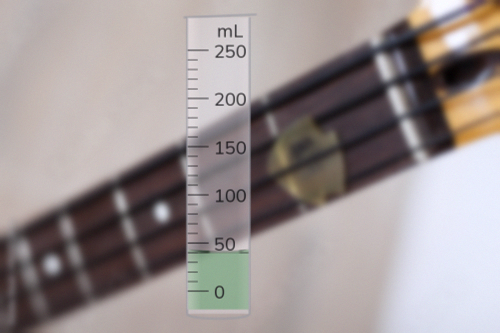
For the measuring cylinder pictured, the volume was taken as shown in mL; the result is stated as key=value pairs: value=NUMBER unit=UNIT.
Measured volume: value=40 unit=mL
